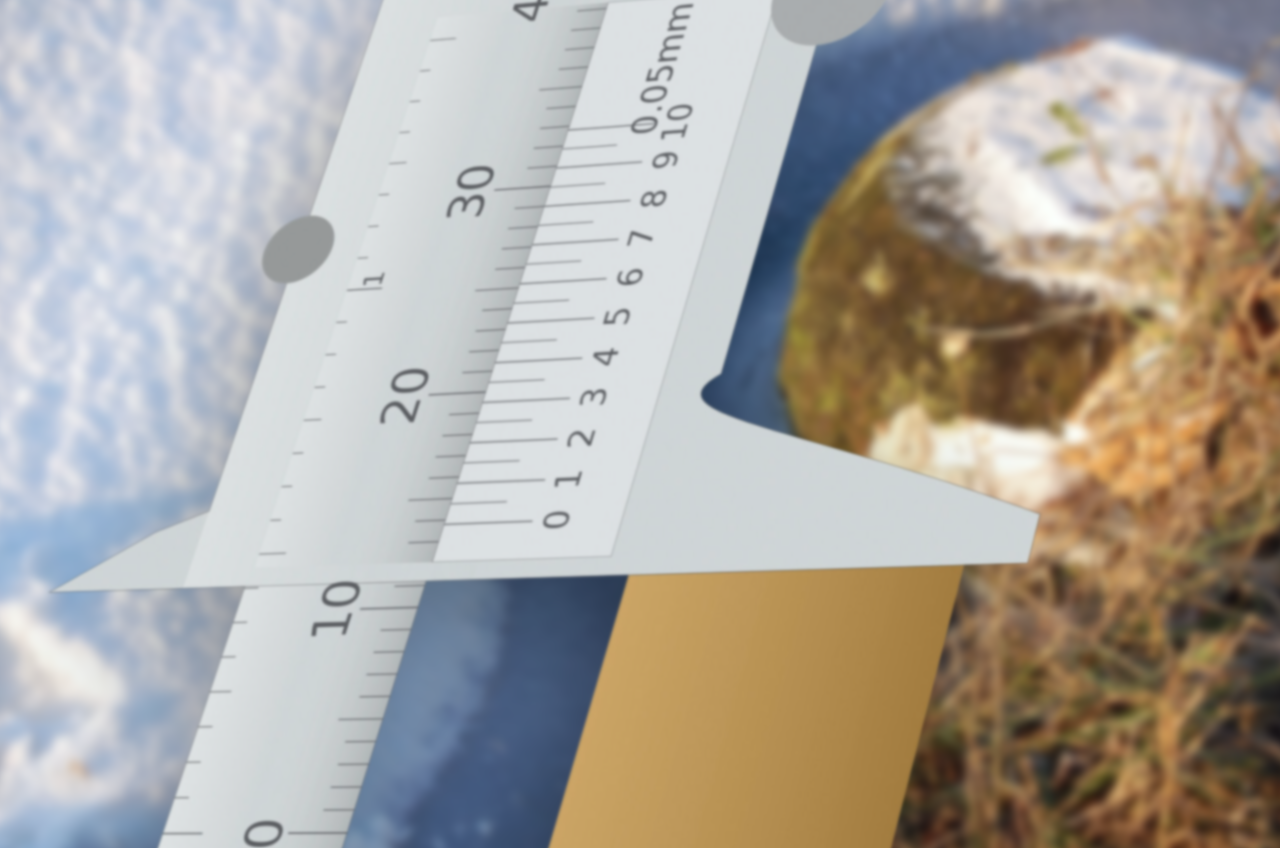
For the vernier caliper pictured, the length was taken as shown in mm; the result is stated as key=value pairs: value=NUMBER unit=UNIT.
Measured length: value=13.8 unit=mm
